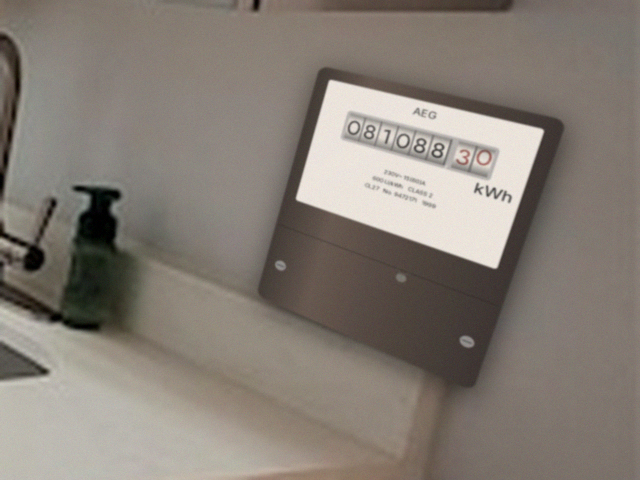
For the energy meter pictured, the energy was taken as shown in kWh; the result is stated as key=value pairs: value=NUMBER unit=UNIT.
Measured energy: value=81088.30 unit=kWh
